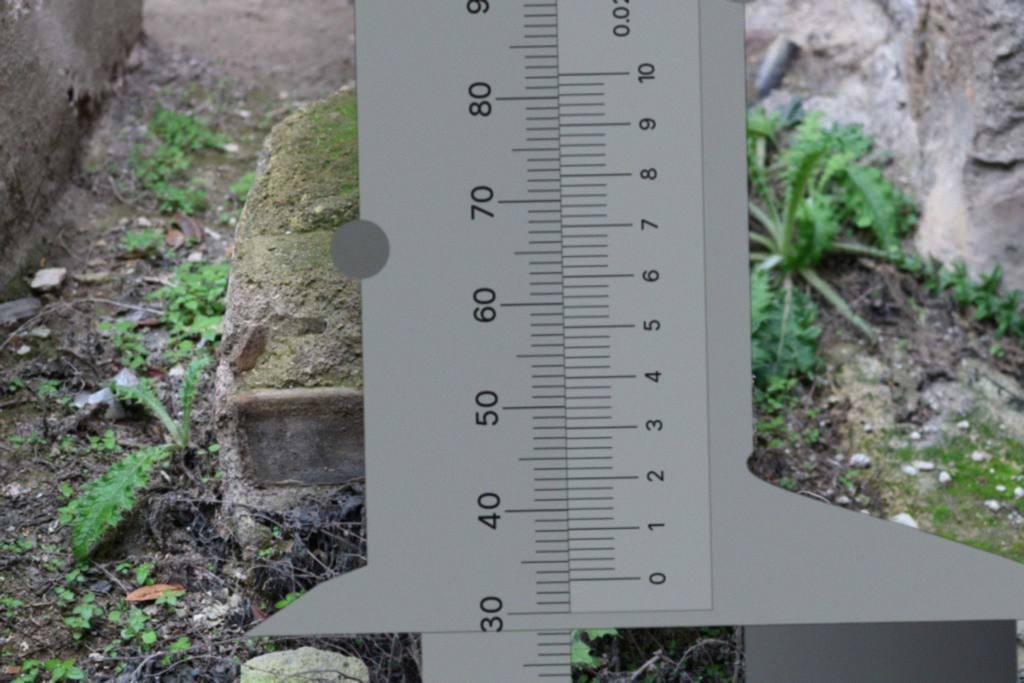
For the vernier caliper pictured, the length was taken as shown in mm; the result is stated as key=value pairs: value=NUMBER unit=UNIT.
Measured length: value=33.2 unit=mm
